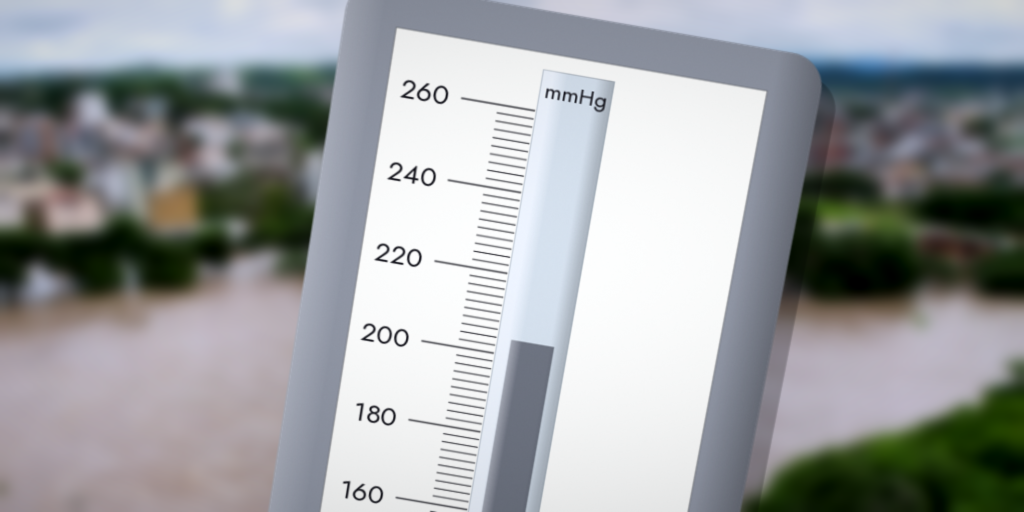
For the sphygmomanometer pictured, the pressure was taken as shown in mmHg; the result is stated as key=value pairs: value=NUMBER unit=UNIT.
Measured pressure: value=204 unit=mmHg
